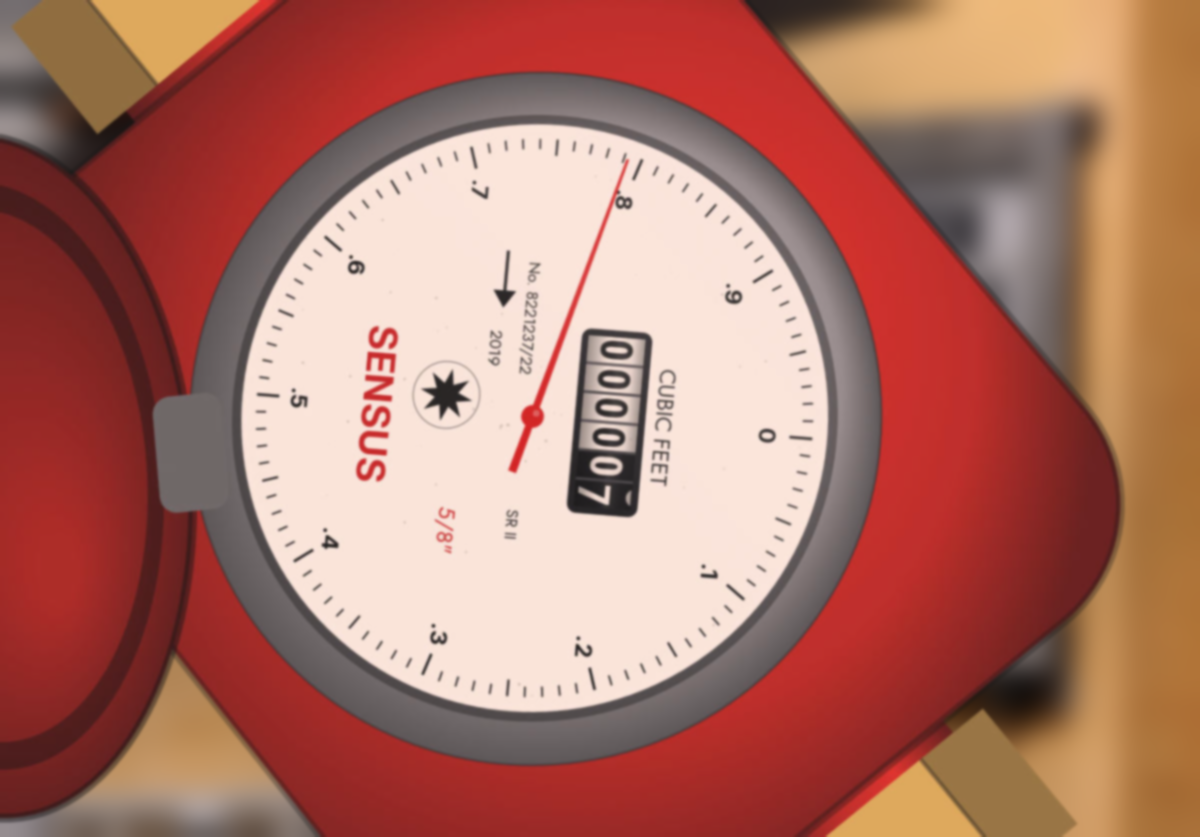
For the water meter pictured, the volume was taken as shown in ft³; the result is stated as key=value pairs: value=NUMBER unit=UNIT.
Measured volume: value=6.79 unit=ft³
